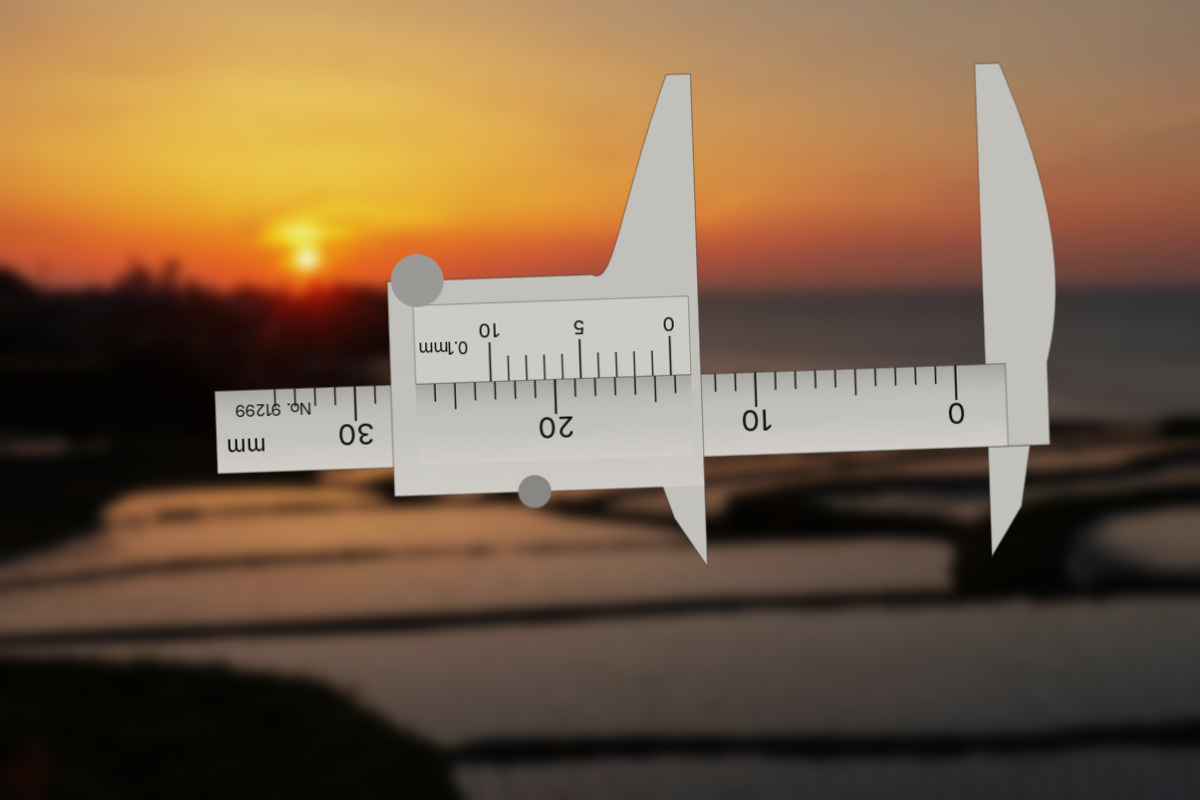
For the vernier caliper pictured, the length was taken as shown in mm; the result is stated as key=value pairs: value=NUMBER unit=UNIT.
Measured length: value=14.2 unit=mm
